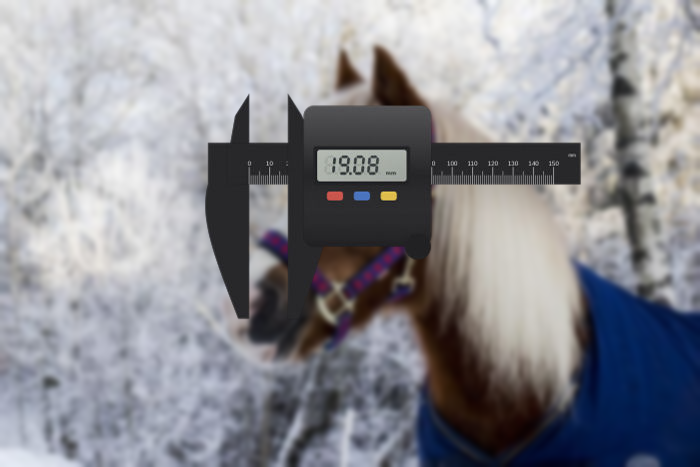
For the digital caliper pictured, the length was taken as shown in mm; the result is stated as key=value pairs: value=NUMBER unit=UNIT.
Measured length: value=19.08 unit=mm
